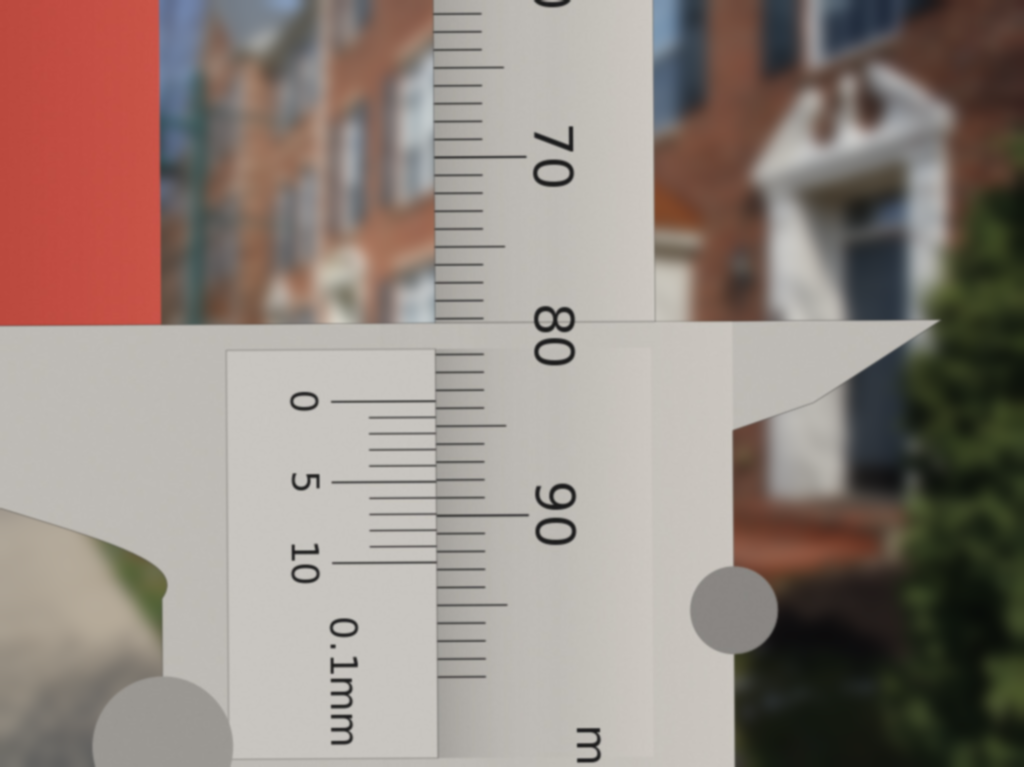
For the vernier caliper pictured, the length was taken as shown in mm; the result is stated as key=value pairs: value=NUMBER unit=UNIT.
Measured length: value=83.6 unit=mm
